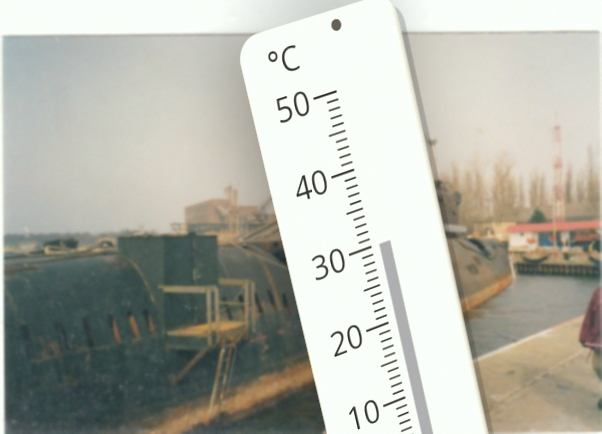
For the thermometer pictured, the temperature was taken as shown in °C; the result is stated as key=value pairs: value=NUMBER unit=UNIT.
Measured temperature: value=30 unit=°C
